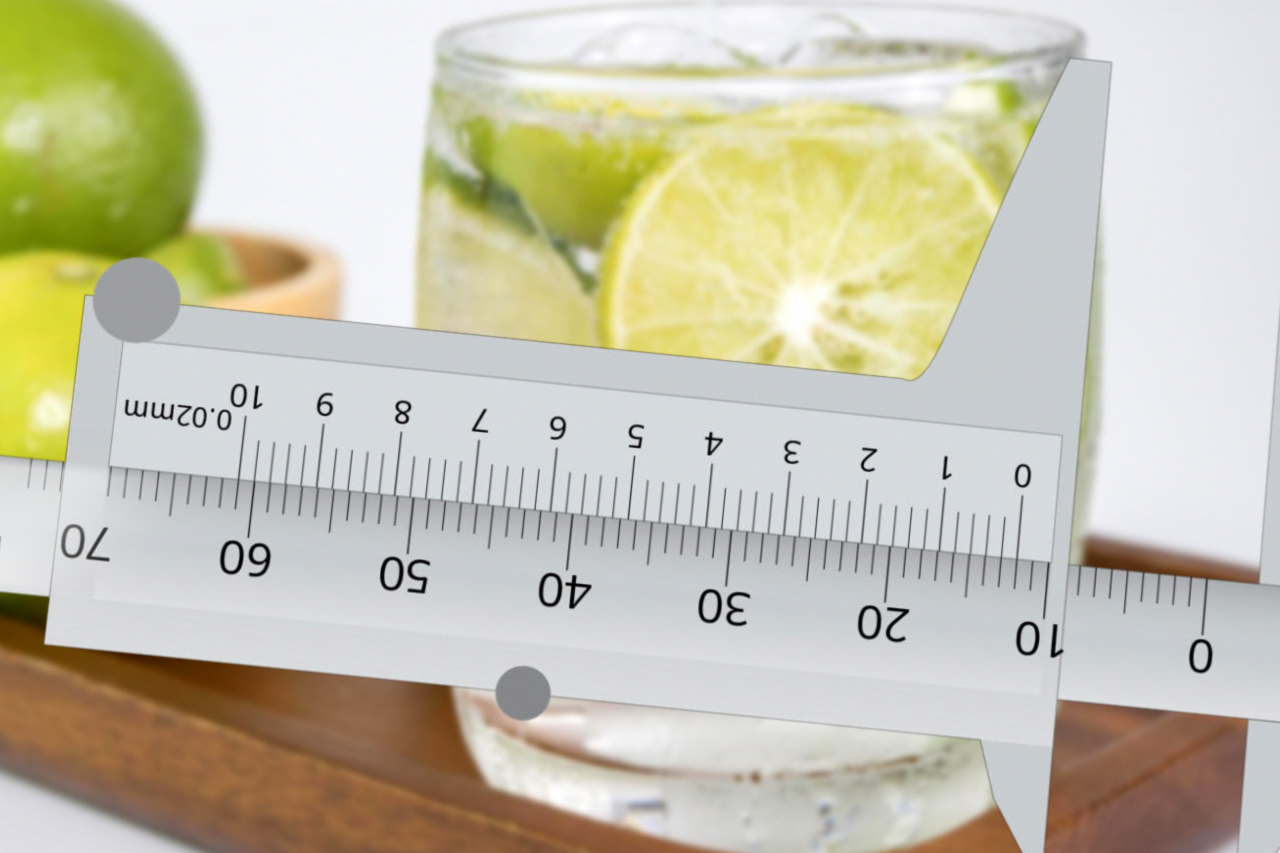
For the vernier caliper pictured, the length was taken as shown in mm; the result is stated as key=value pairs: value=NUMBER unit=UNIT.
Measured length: value=12.0 unit=mm
